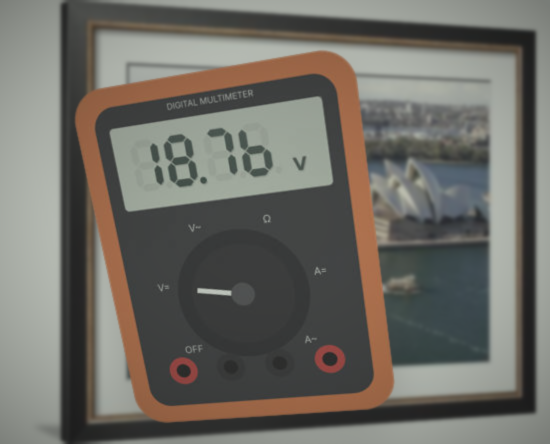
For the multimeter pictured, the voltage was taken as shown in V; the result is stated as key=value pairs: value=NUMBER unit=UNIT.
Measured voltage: value=18.76 unit=V
